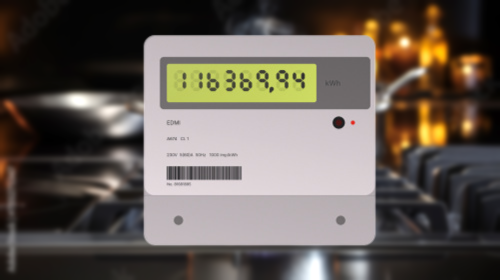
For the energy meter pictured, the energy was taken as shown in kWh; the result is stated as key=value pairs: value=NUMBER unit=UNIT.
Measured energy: value=116369.94 unit=kWh
